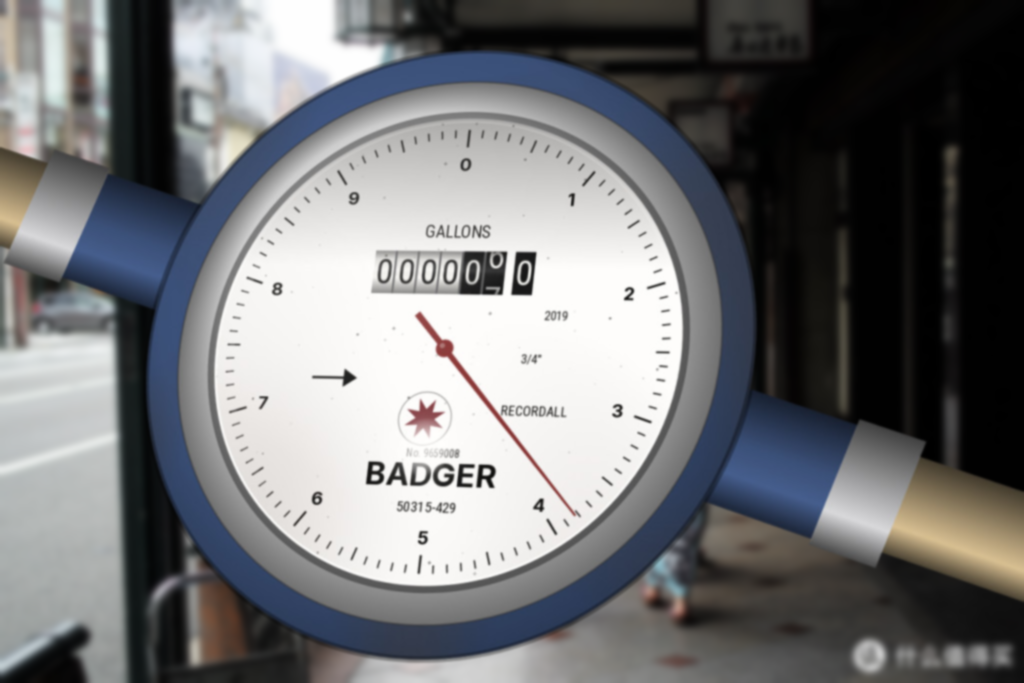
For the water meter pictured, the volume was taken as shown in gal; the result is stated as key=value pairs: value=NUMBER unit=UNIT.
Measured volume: value=63.8 unit=gal
